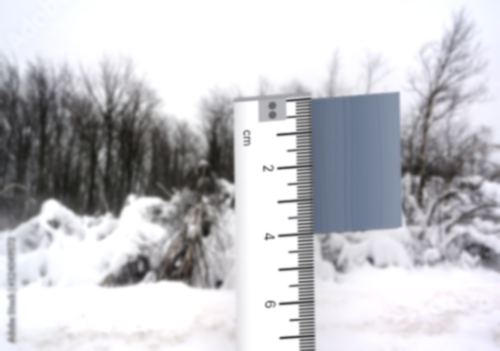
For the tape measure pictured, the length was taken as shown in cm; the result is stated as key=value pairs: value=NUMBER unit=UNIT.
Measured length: value=4 unit=cm
